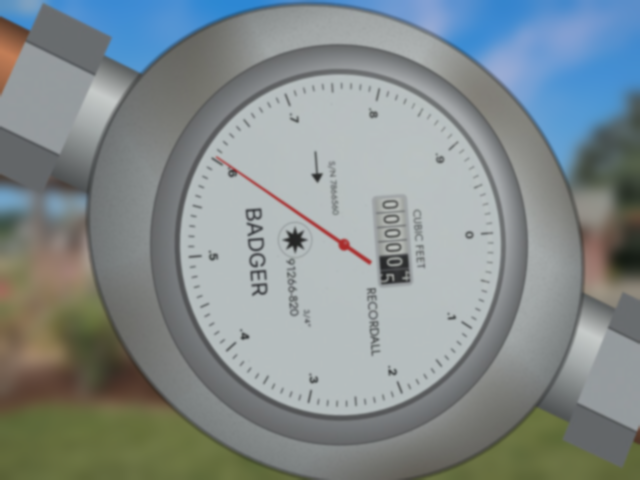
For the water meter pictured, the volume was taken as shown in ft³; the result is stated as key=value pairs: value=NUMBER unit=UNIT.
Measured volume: value=4.60 unit=ft³
